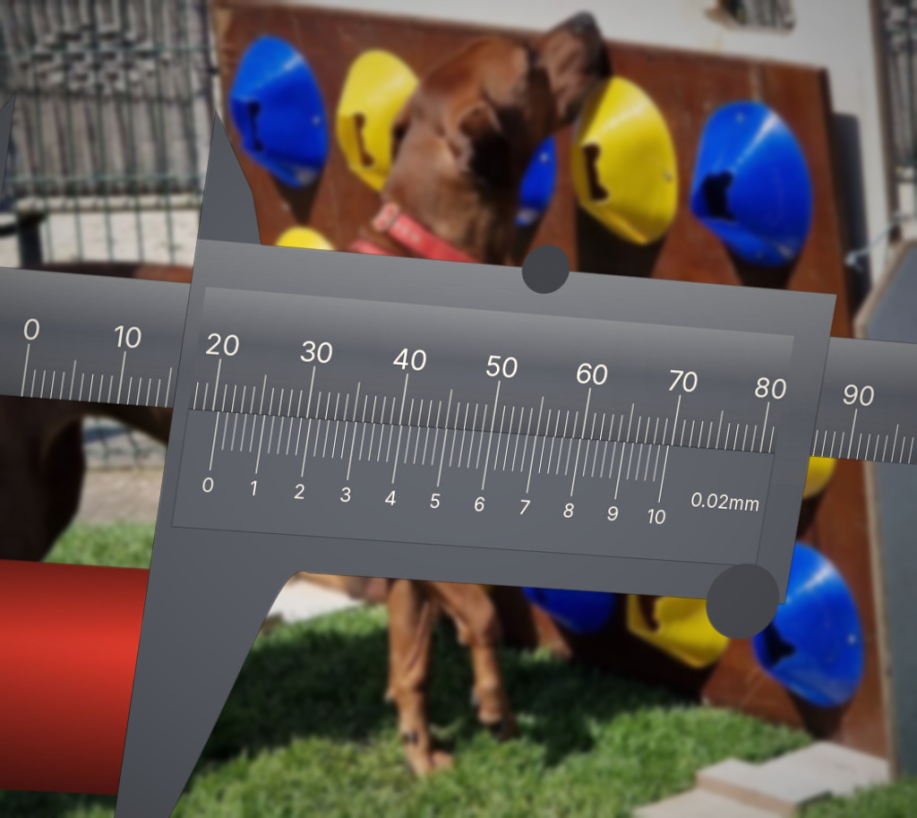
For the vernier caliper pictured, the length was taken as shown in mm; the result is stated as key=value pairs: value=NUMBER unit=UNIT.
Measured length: value=20.6 unit=mm
